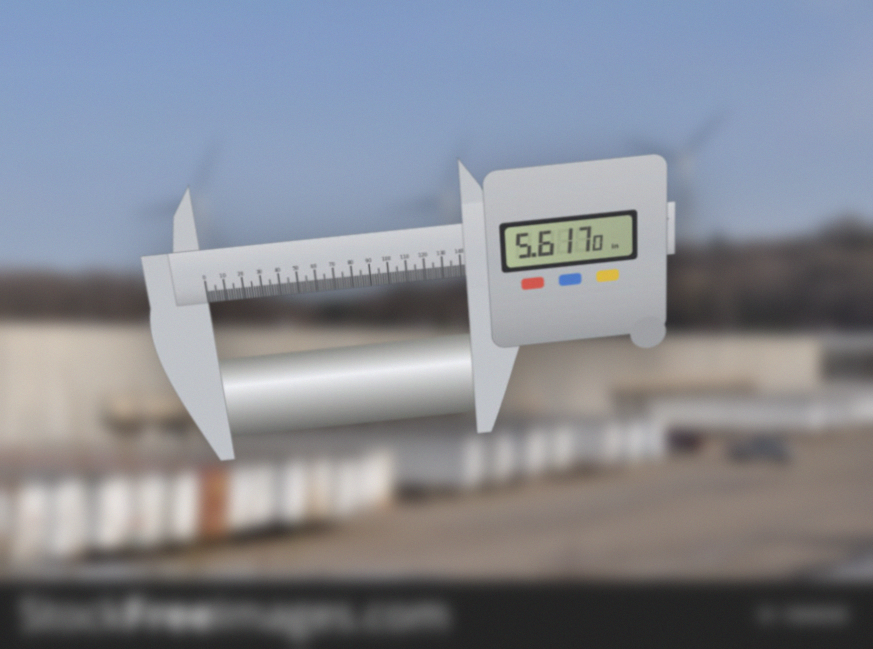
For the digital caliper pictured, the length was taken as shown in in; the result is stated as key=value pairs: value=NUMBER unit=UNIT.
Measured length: value=5.6170 unit=in
